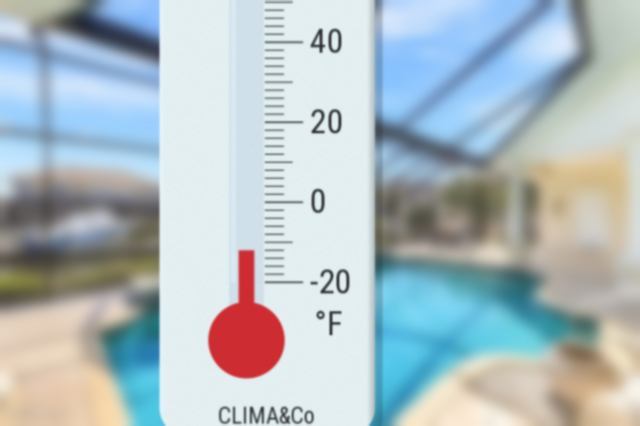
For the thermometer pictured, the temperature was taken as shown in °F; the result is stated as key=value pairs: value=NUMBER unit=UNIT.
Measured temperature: value=-12 unit=°F
